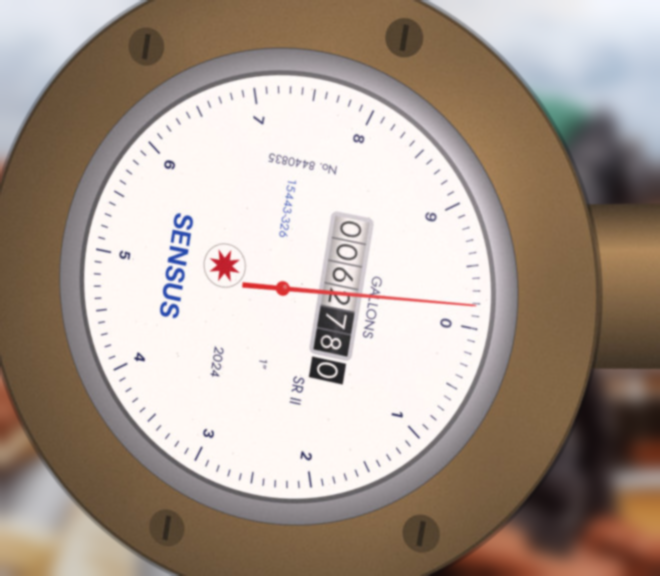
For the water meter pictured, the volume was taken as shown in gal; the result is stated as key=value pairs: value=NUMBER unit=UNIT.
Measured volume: value=62779.8 unit=gal
